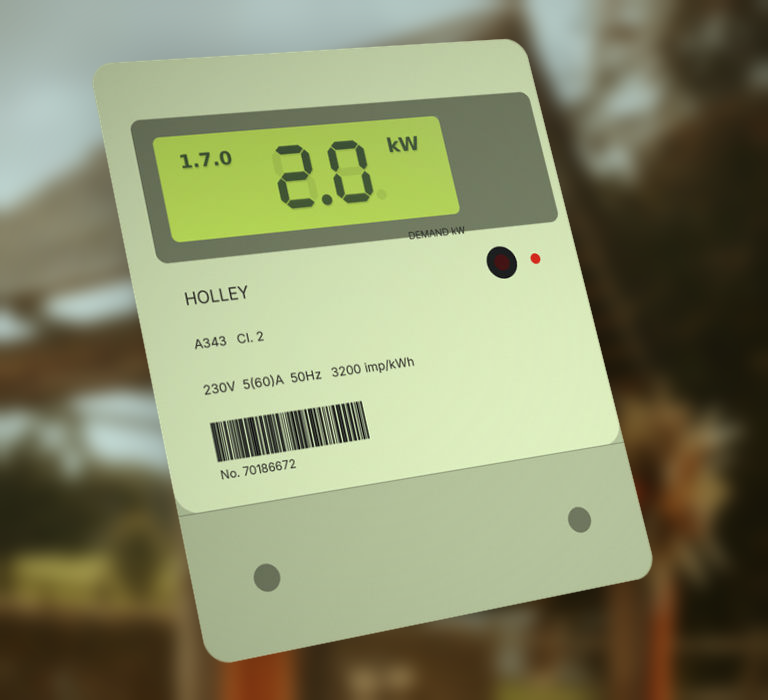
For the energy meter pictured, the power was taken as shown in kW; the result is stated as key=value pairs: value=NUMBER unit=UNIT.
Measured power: value=2.0 unit=kW
